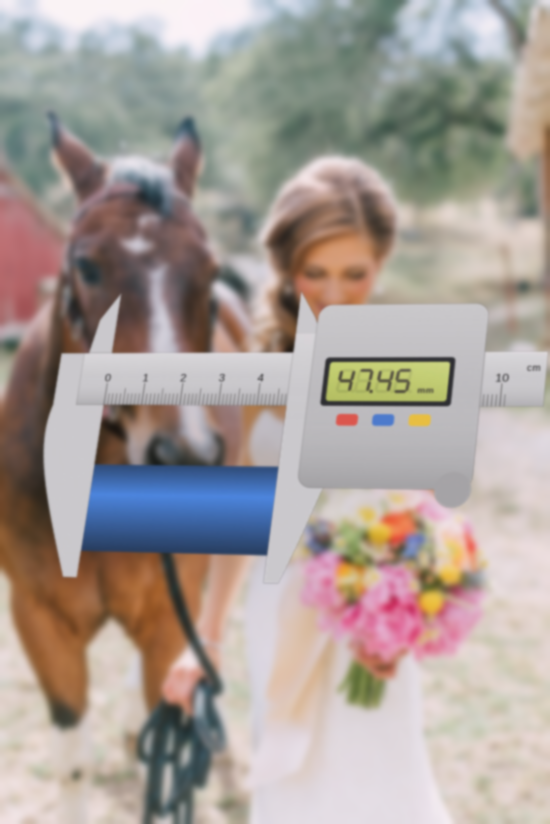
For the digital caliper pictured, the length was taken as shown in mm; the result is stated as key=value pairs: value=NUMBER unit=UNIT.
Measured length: value=47.45 unit=mm
